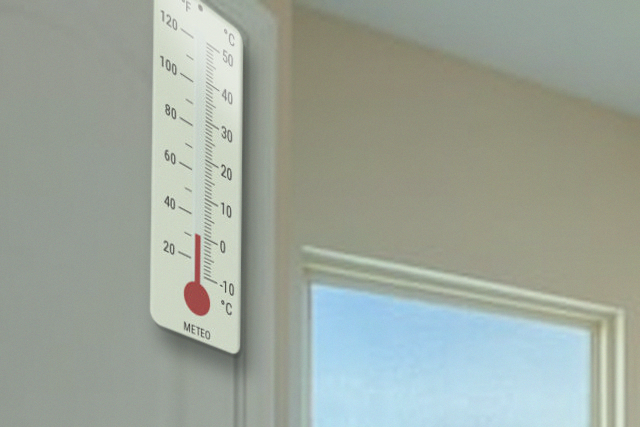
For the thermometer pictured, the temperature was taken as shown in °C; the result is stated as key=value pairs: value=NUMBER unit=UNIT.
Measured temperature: value=0 unit=°C
